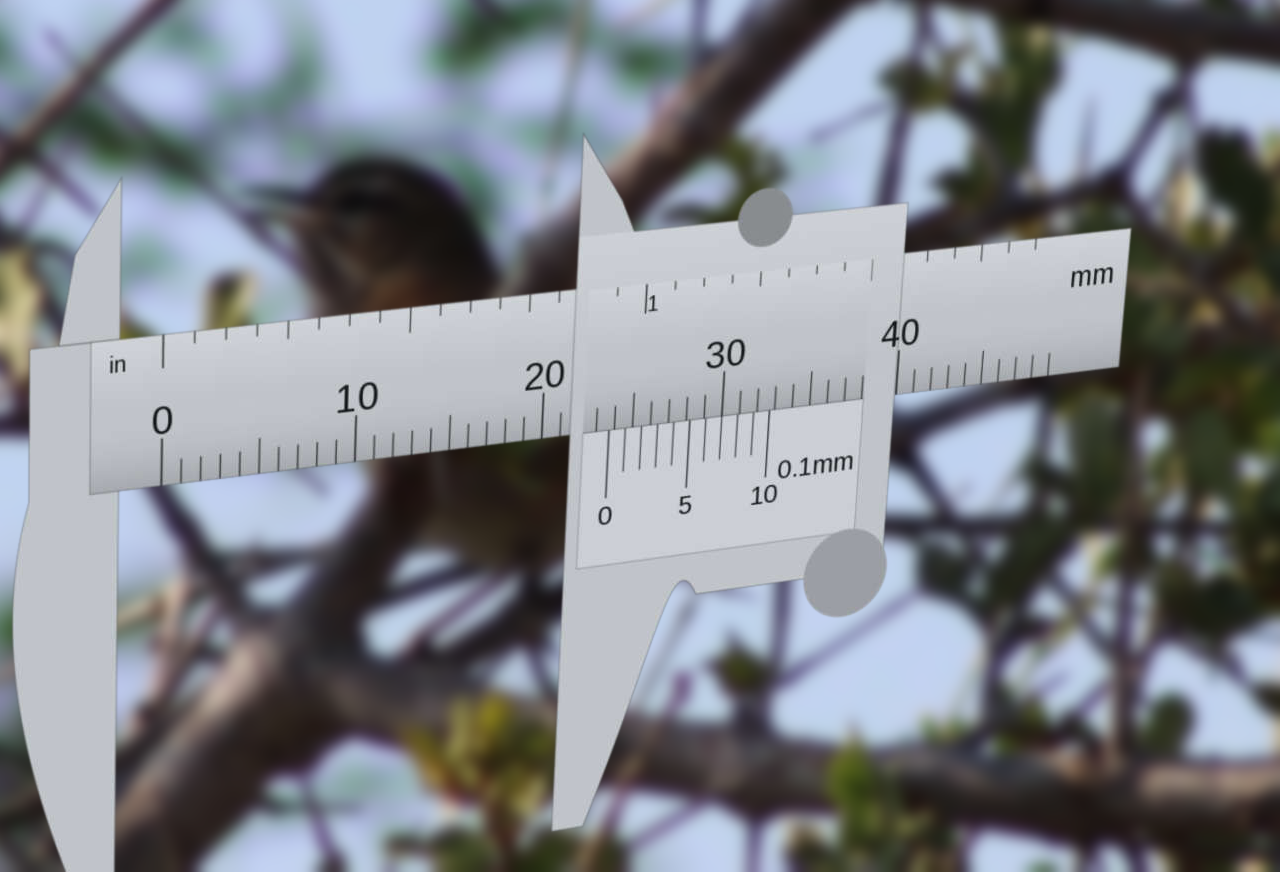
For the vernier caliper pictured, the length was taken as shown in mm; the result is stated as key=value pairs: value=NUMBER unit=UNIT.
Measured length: value=23.7 unit=mm
